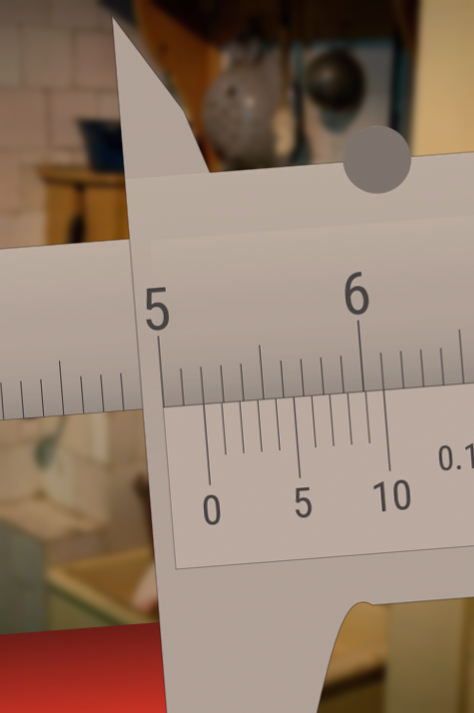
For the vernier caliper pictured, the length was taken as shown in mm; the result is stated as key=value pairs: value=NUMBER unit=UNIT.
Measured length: value=52.0 unit=mm
